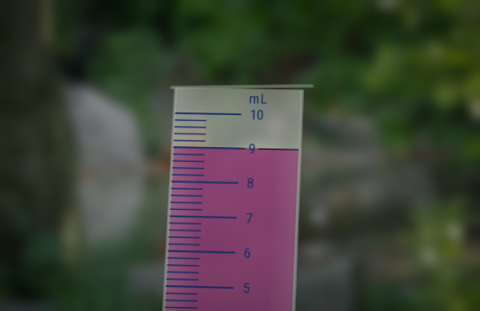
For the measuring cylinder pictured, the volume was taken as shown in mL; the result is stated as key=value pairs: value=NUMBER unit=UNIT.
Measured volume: value=9 unit=mL
